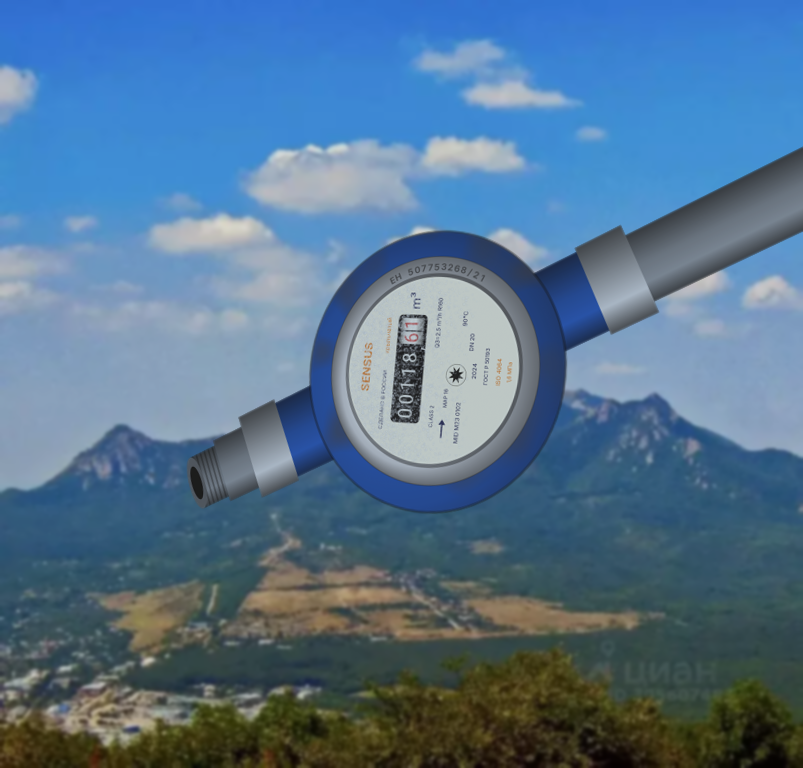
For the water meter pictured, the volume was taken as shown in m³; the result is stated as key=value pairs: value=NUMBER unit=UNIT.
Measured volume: value=118.61 unit=m³
